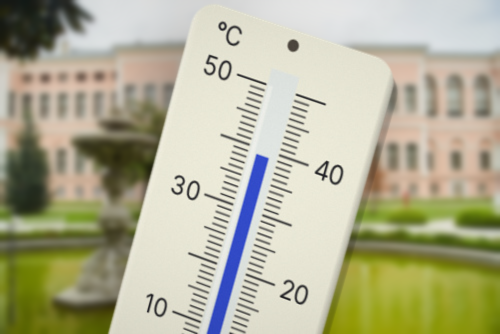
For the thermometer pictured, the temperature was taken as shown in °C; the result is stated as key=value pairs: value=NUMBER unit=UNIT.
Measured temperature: value=39 unit=°C
